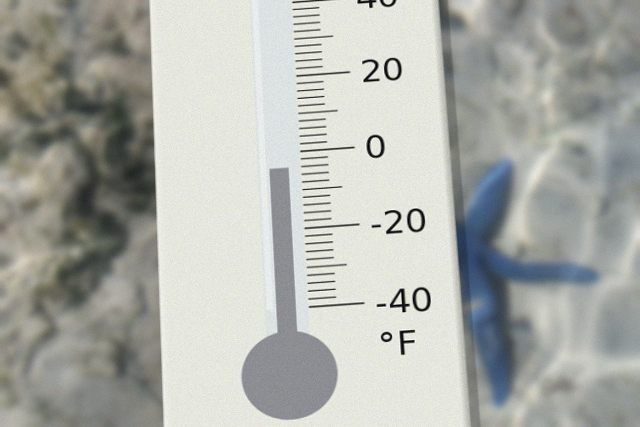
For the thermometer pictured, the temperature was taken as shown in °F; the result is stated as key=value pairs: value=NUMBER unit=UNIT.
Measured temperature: value=-4 unit=°F
